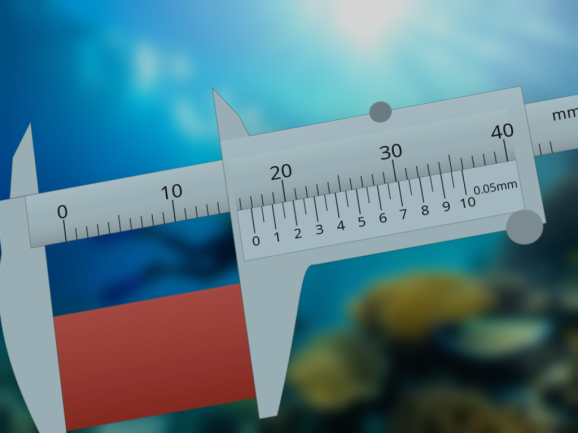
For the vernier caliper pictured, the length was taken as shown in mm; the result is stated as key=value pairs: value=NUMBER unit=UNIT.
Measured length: value=16.9 unit=mm
